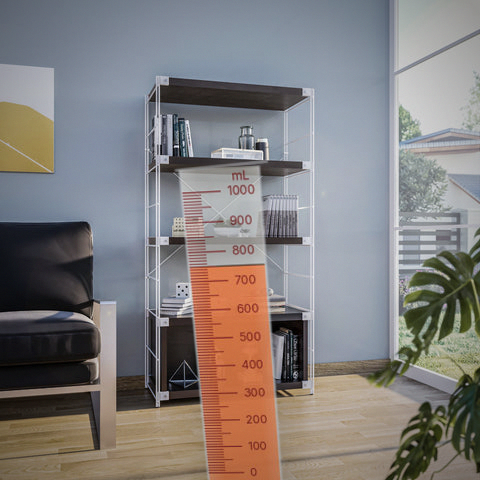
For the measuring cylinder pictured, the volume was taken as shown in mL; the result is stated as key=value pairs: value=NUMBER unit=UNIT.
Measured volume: value=750 unit=mL
